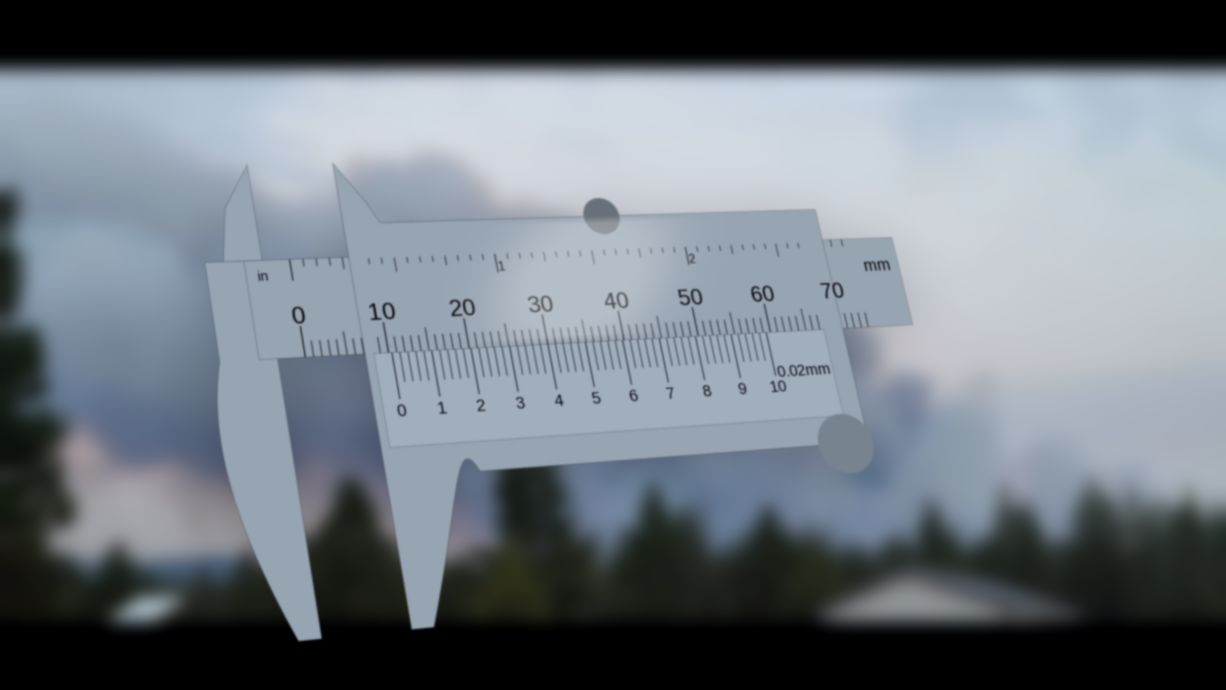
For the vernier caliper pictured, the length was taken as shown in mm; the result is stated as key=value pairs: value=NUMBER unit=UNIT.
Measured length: value=10.4 unit=mm
